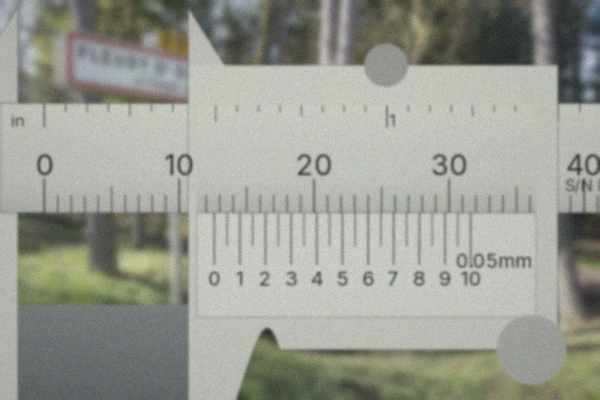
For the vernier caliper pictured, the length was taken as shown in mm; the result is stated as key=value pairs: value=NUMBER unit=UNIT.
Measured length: value=12.6 unit=mm
